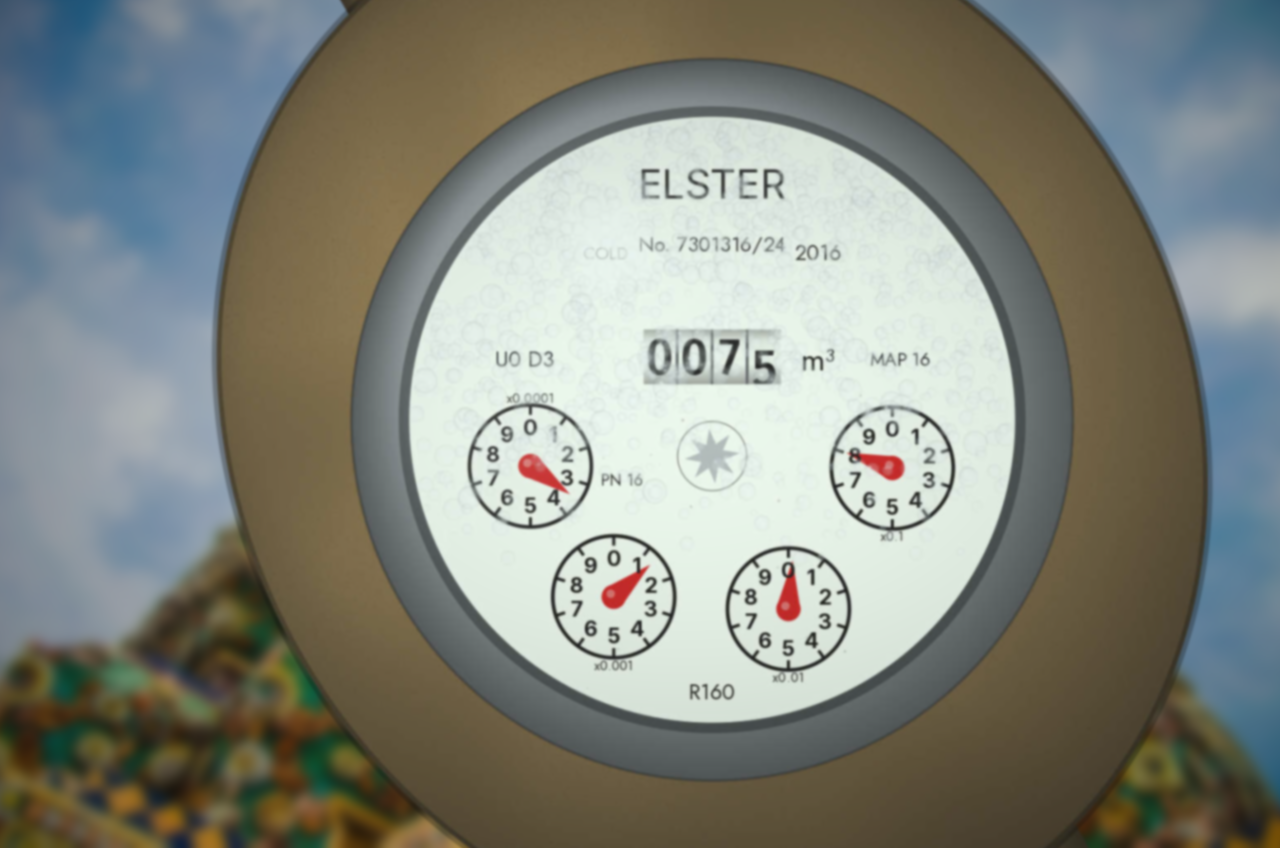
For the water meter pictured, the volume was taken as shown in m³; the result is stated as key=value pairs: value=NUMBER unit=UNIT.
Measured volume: value=74.8013 unit=m³
